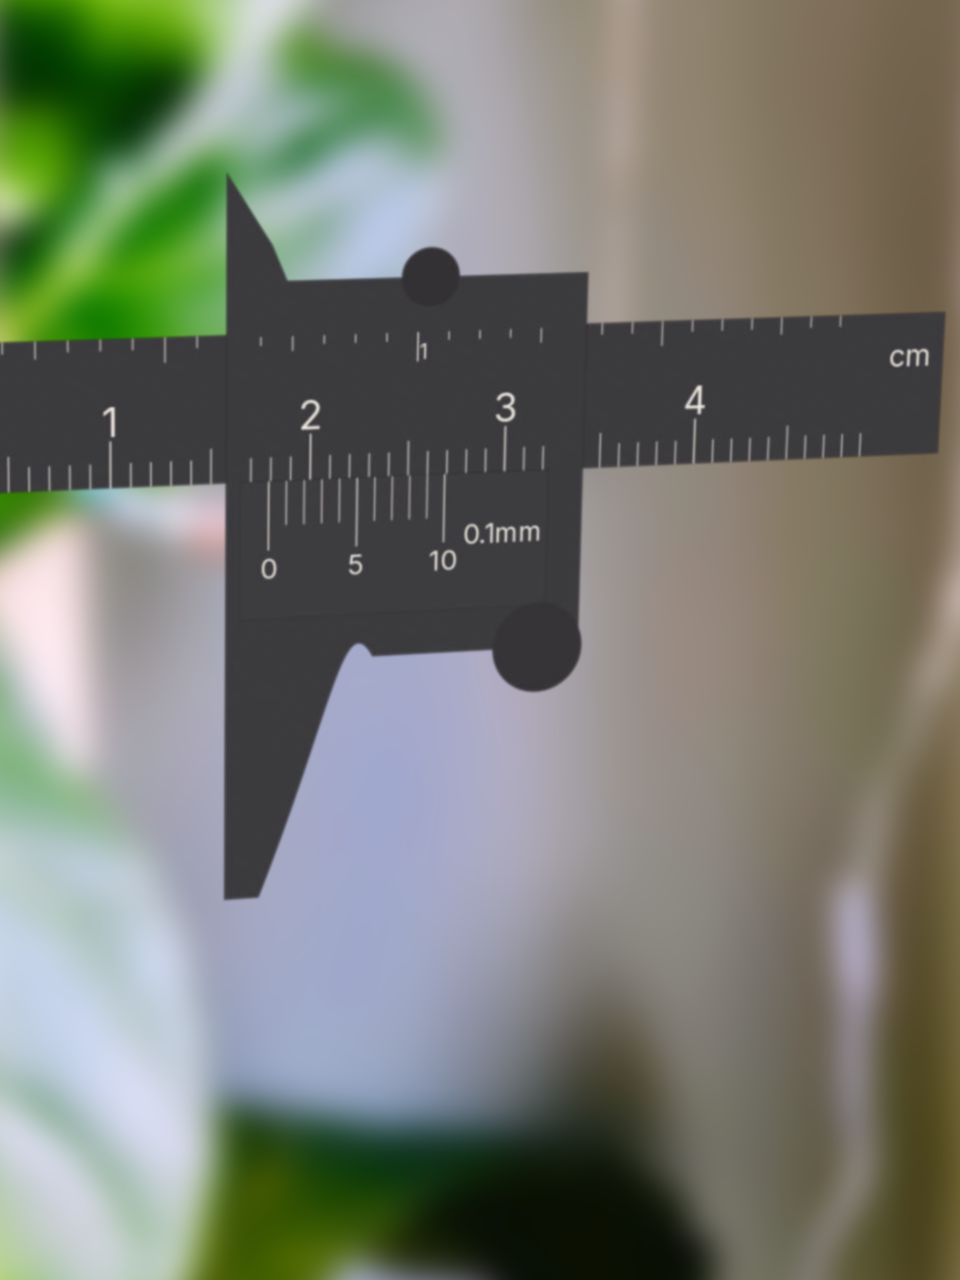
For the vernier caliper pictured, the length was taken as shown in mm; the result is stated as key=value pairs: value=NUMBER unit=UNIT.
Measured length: value=17.9 unit=mm
